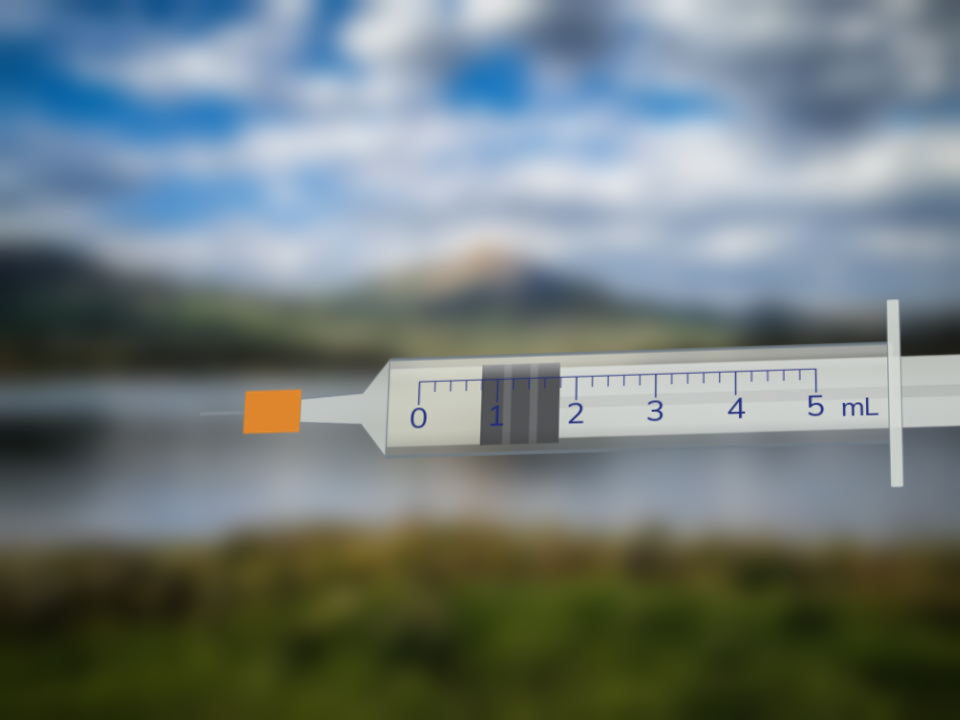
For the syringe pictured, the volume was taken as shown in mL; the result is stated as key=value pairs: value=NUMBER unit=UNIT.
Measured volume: value=0.8 unit=mL
